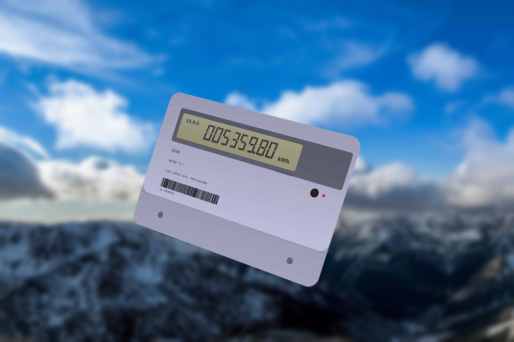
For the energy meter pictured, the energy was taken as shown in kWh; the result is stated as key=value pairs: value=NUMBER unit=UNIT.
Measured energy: value=5359.80 unit=kWh
